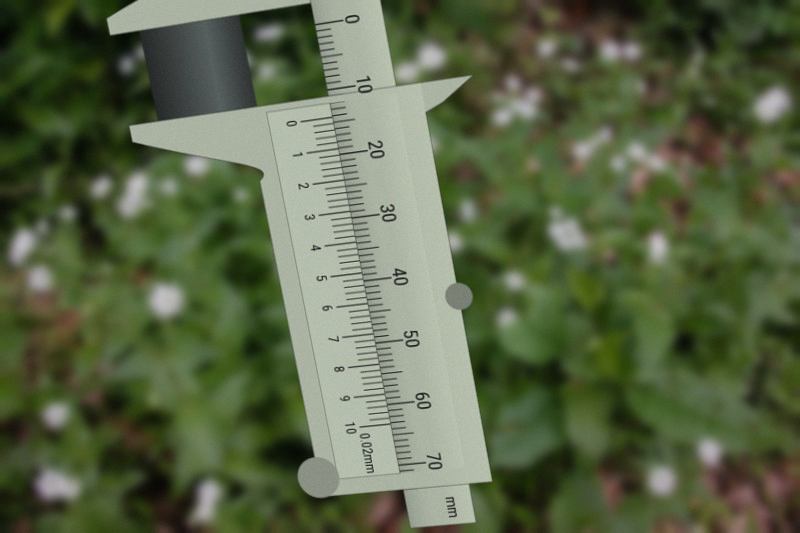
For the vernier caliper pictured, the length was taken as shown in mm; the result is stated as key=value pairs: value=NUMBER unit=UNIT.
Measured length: value=14.2 unit=mm
